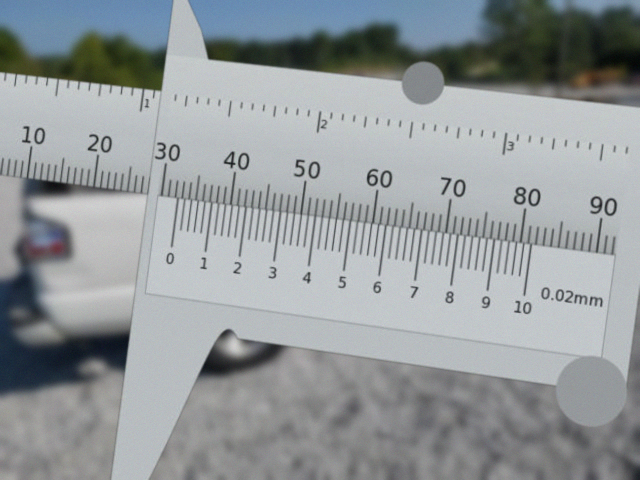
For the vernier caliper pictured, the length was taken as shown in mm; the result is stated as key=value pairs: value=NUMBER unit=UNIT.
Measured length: value=32.4 unit=mm
